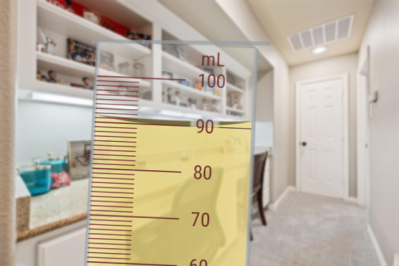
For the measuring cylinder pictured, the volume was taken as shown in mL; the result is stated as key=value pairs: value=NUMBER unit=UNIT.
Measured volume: value=90 unit=mL
